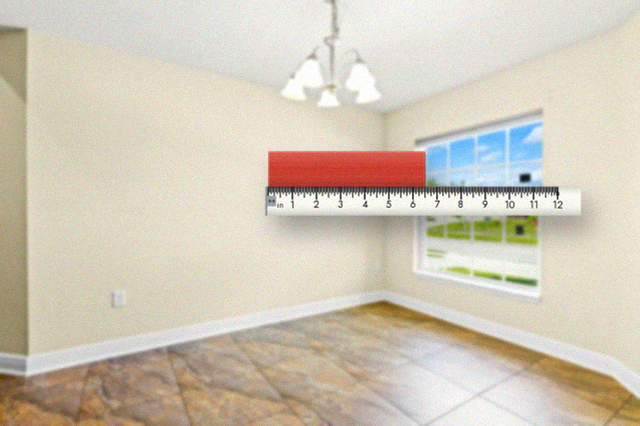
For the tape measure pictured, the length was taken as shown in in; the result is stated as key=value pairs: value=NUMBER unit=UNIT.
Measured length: value=6.5 unit=in
